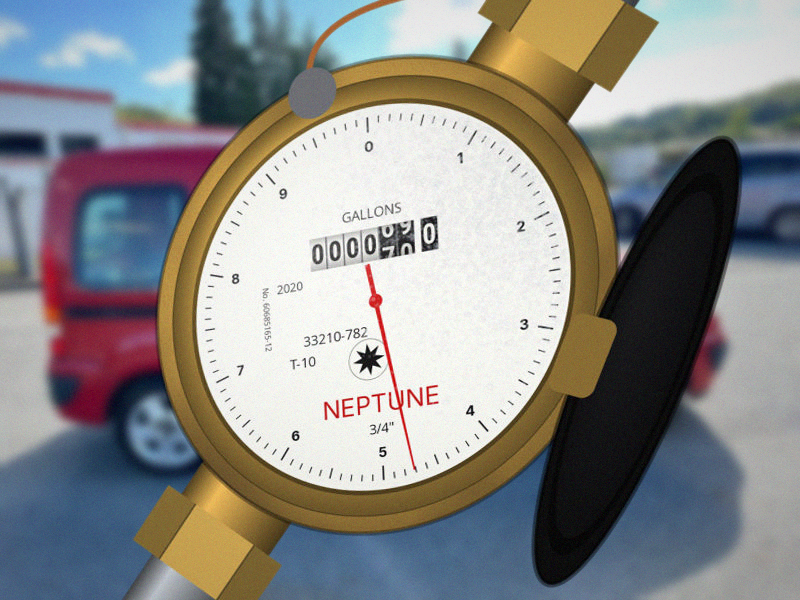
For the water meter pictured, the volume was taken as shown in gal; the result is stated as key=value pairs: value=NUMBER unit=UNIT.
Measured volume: value=694.7 unit=gal
